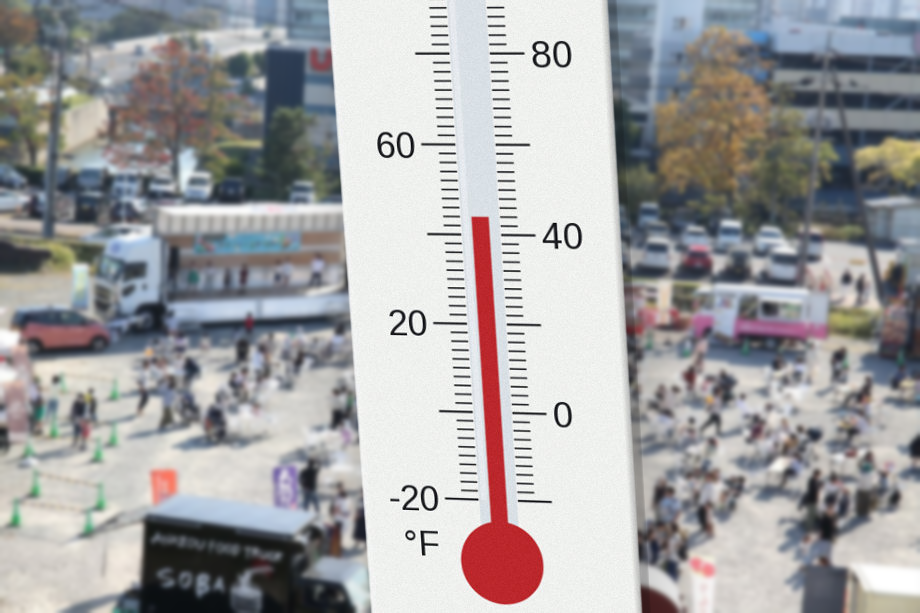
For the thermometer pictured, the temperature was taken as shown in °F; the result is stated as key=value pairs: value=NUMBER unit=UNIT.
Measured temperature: value=44 unit=°F
